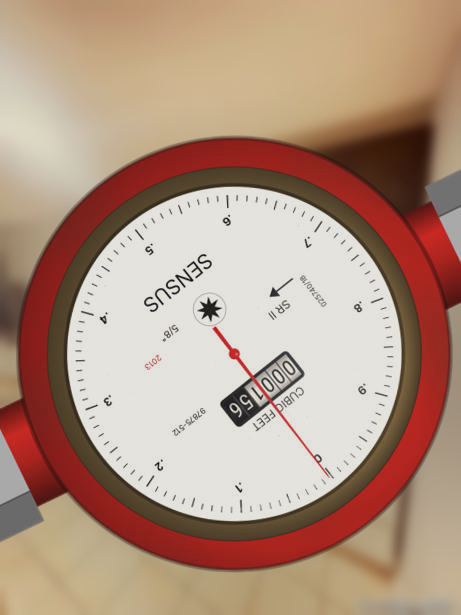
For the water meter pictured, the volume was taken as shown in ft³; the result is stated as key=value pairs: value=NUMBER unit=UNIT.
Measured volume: value=156.00 unit=ft³
